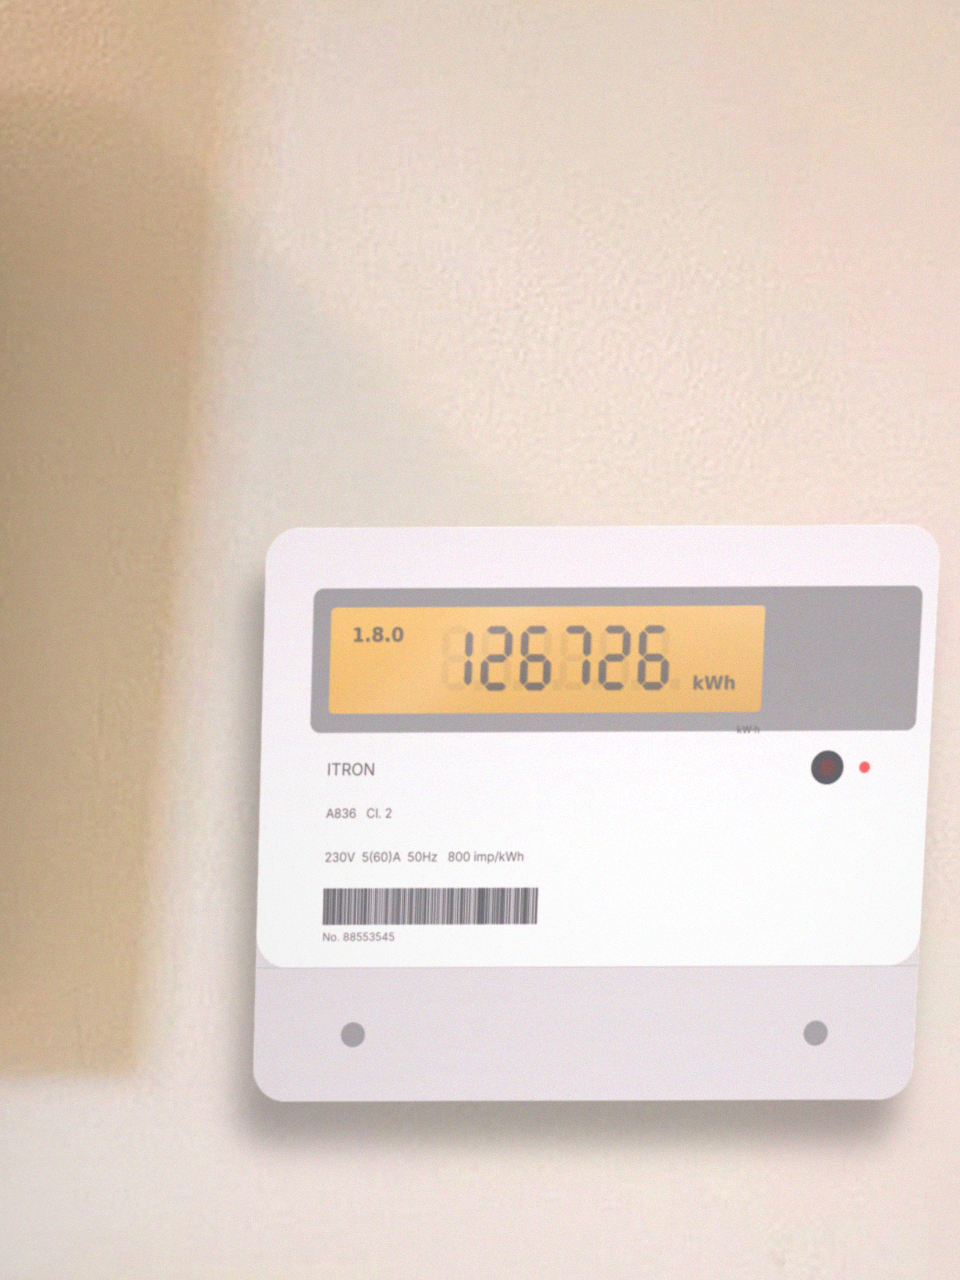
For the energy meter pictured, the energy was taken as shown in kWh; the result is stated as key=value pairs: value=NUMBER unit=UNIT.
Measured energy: value=126726 unit=kWh
